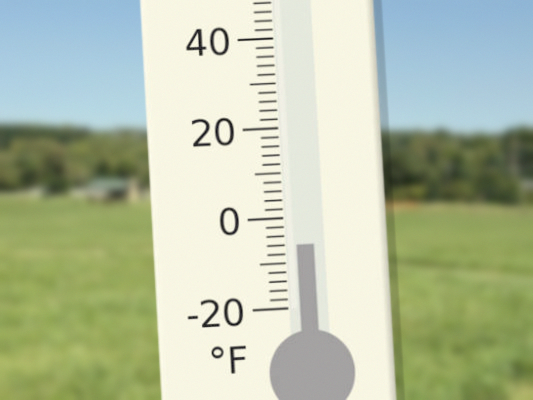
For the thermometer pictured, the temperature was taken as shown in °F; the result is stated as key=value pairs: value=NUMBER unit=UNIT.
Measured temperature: value=-6 unit=°F
